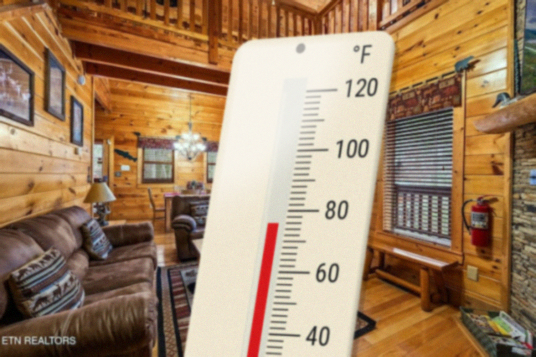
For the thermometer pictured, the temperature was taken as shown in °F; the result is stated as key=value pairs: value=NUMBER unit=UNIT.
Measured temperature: value=76 unit=°F
